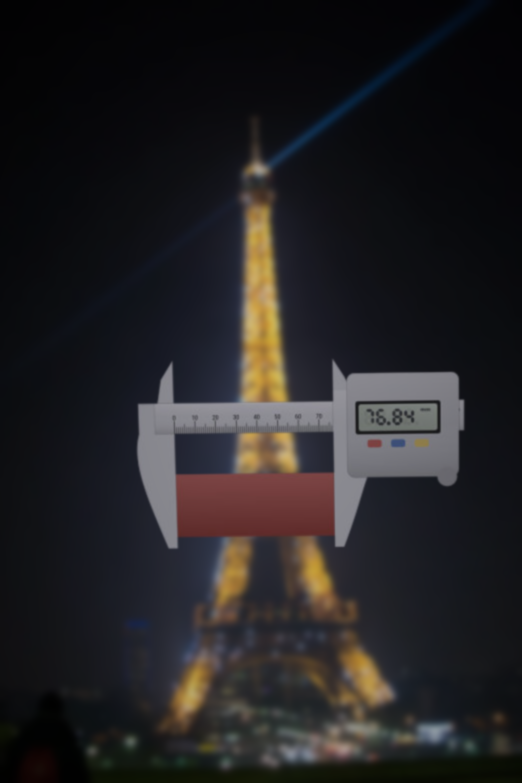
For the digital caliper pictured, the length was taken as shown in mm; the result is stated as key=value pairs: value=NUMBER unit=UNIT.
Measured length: value=76.84 unit=mm
